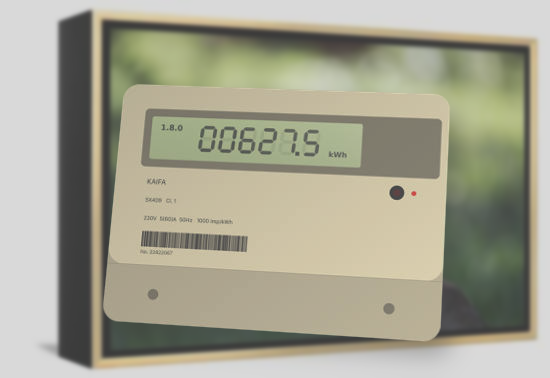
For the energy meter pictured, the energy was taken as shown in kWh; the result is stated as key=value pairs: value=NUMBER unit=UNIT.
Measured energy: value=627.5 unit=kWh
